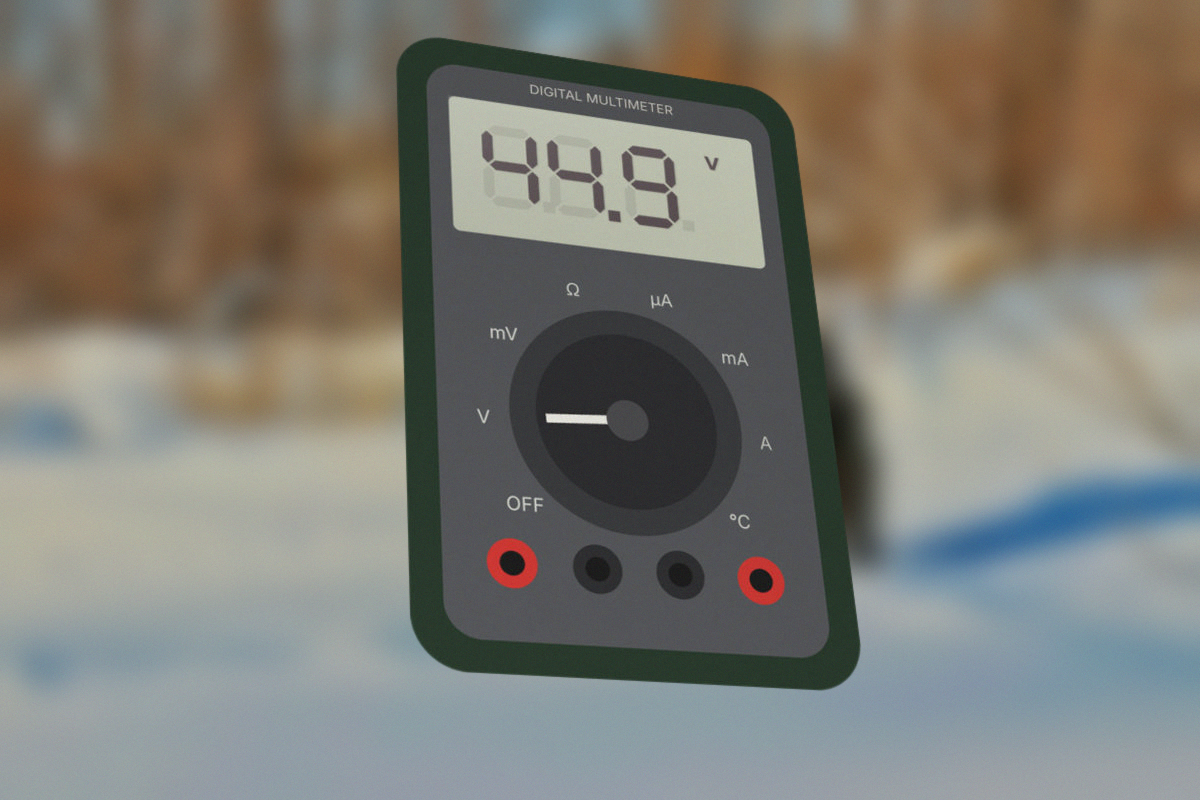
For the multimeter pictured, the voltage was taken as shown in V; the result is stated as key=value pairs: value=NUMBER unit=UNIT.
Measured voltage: value=44.9 unit=V
